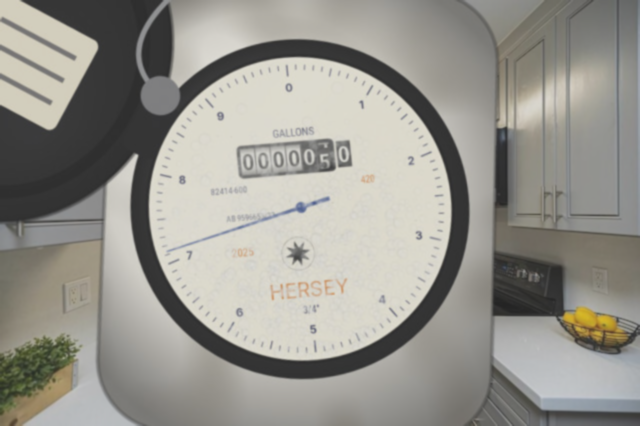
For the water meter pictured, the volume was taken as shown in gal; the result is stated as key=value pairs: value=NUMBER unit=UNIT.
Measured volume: value=47.1 unit=gal
